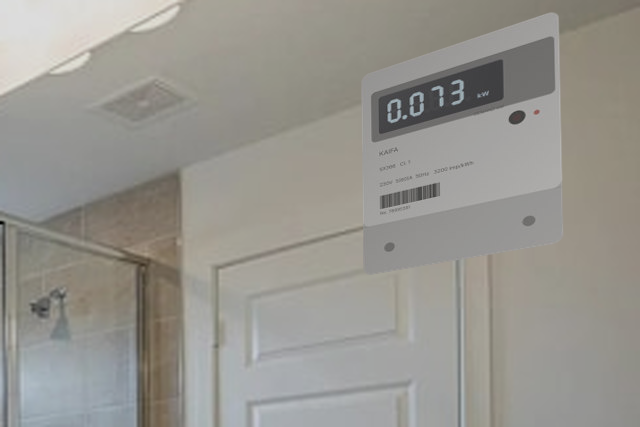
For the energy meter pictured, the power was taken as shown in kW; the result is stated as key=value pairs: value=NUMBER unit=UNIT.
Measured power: value=0.073 unit=kW
